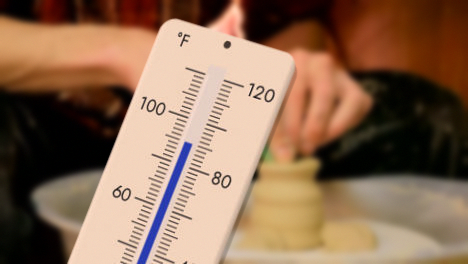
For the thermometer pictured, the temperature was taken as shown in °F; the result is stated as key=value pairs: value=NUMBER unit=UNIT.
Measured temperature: value=90 unit=°F
